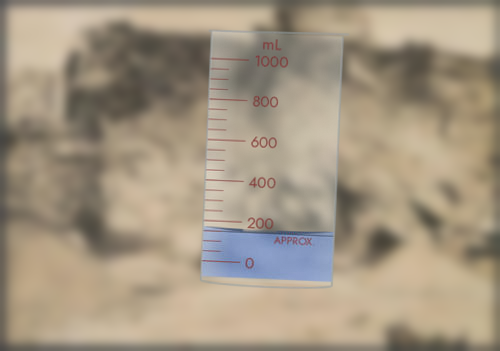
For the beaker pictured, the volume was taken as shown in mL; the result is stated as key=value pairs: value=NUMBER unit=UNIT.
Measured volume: value=150 unit=mL
